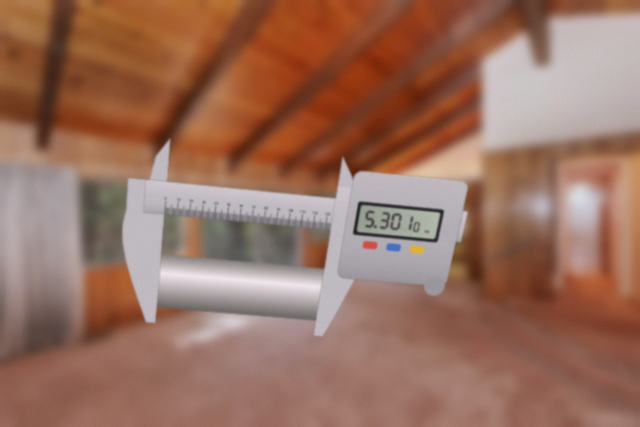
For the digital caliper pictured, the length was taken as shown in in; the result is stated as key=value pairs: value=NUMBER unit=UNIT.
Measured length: value=5.3010 unit=in
